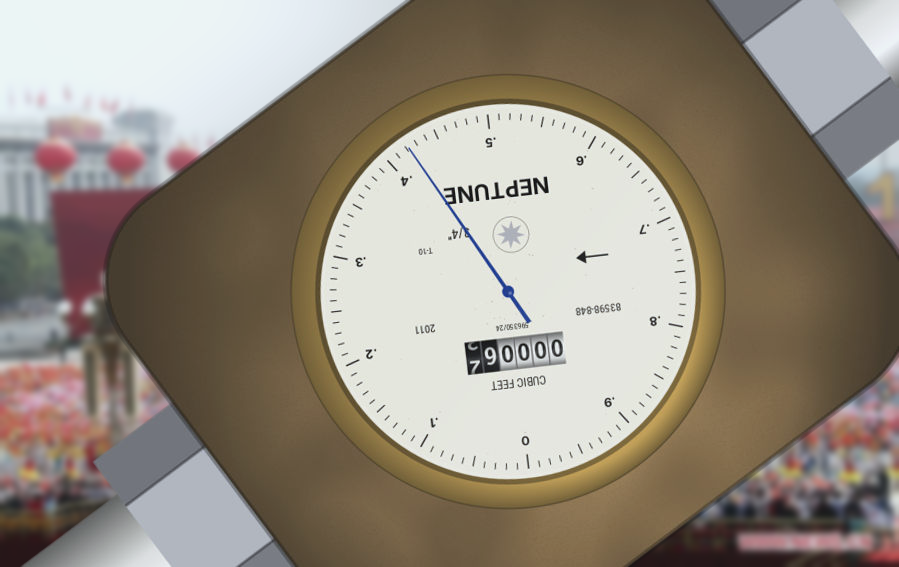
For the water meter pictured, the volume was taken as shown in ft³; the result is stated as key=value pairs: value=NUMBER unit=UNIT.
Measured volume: value=62.42 unit=ft³
